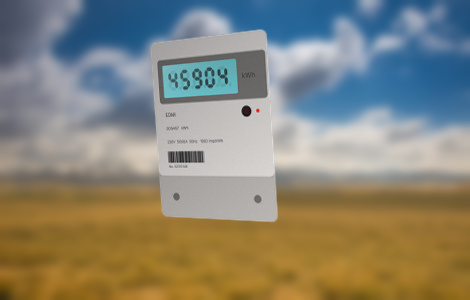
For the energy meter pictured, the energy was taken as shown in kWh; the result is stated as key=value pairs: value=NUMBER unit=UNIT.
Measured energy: value=45904 unit=kWh
